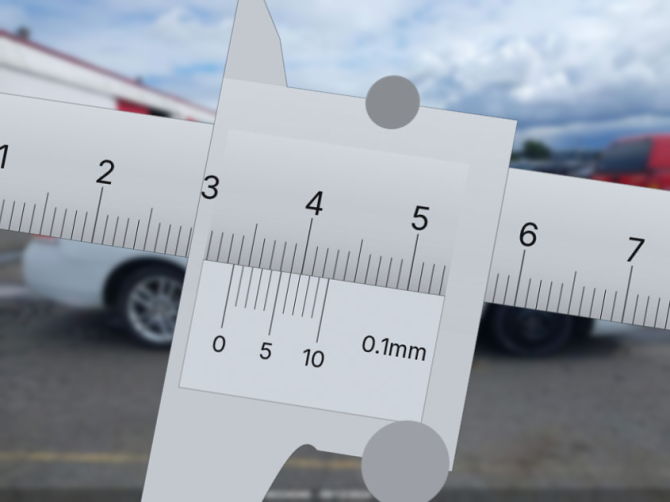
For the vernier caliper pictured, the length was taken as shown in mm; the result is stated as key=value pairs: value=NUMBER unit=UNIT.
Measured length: value=33.6 unit=mm
